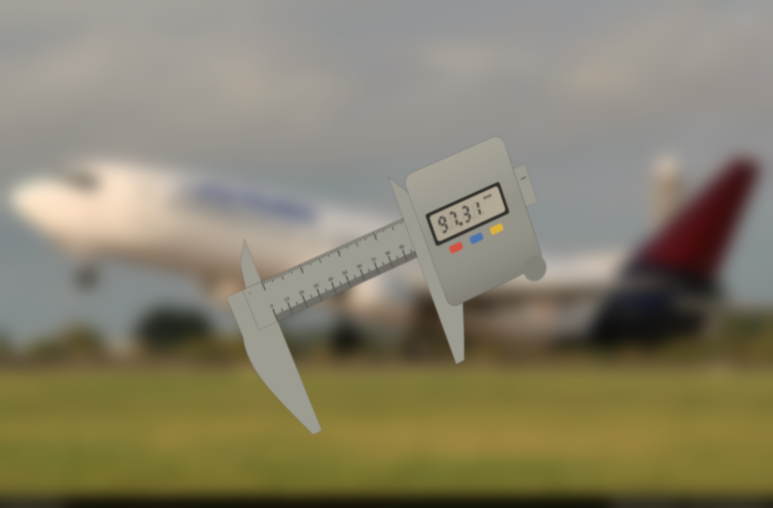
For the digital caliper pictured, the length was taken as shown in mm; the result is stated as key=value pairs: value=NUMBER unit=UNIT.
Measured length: value=97.31 unit=mm
